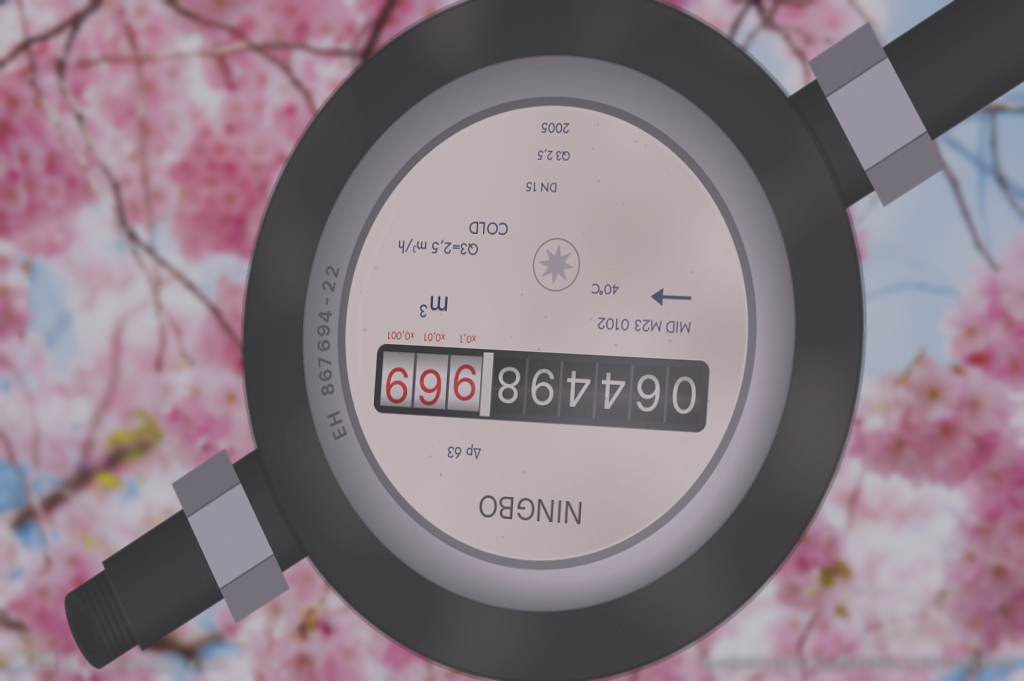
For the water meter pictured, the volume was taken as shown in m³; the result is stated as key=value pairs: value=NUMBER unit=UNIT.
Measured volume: value=64498.969 unit=m³
